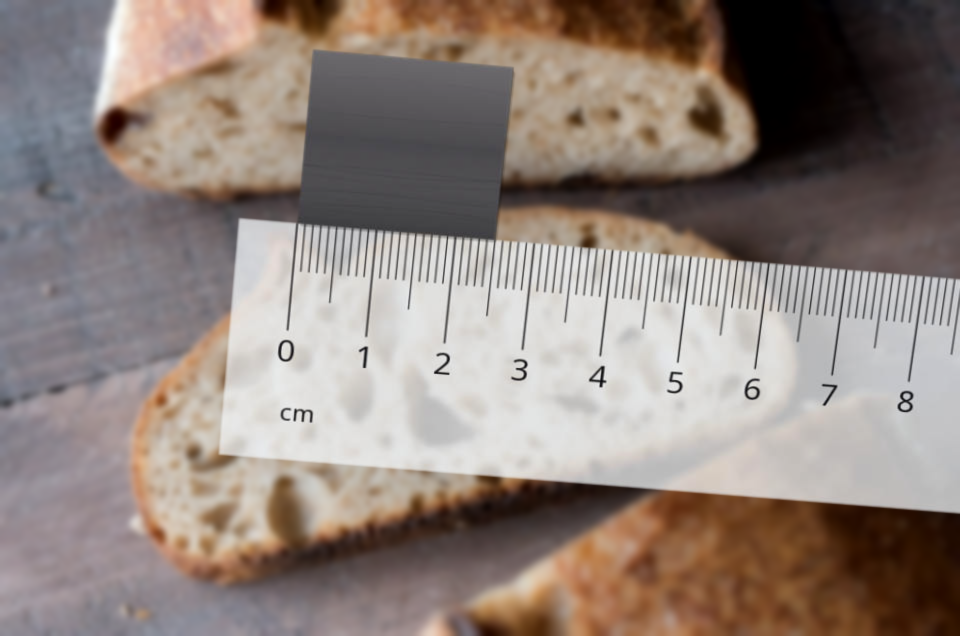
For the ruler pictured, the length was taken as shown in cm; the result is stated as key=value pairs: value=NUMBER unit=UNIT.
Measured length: value=2.5 unit=cm
